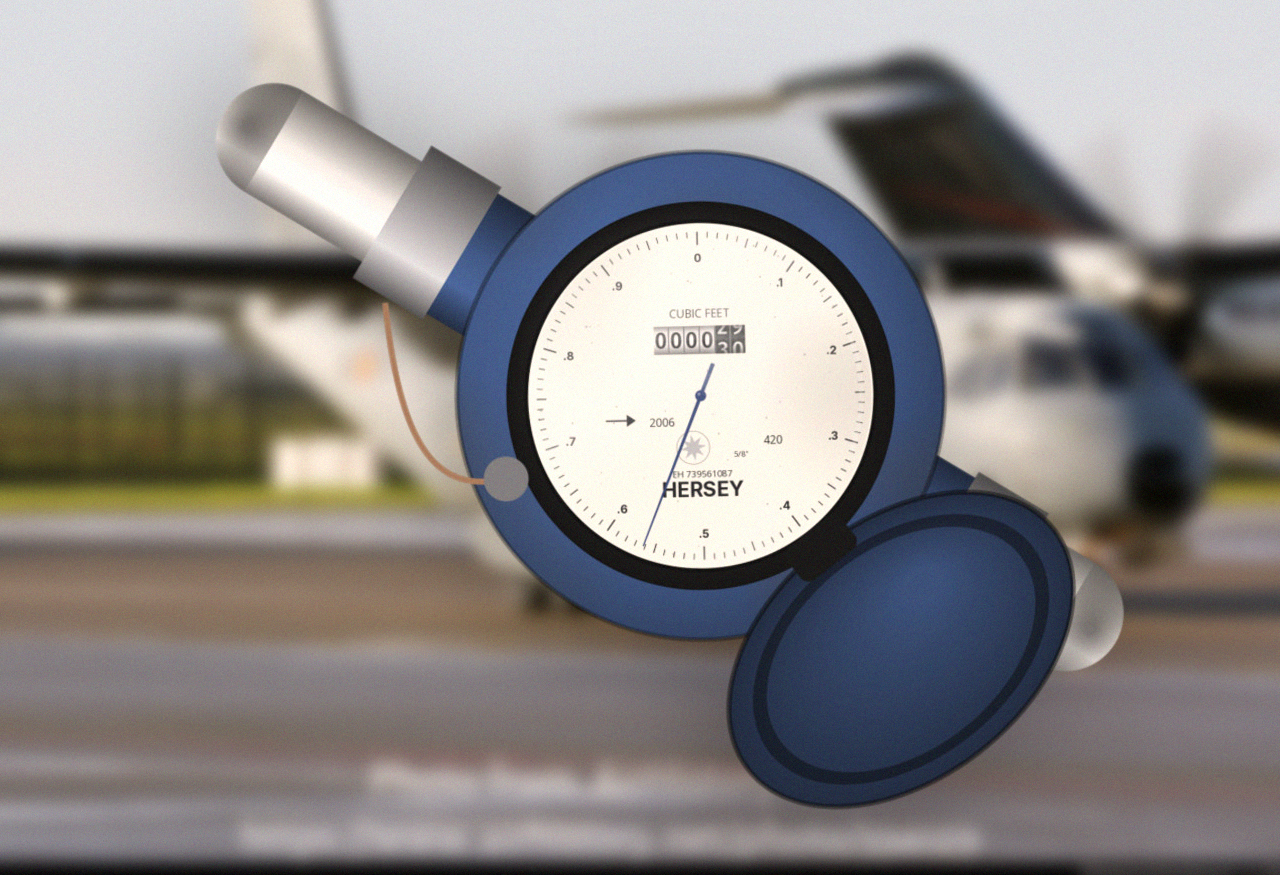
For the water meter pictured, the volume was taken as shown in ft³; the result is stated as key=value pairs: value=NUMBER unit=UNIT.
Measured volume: value=29.56 unit=ft³
